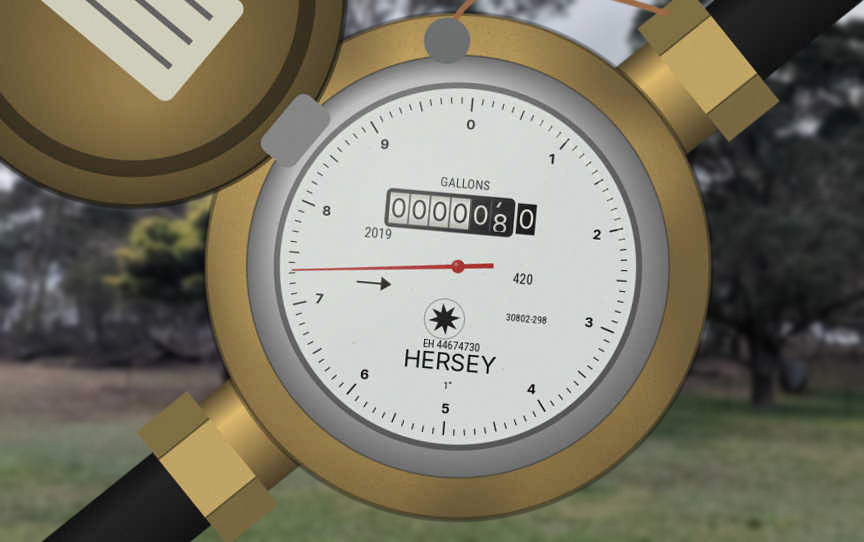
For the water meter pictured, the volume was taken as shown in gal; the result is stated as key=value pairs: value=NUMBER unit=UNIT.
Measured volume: value=77.3 unit=gal
